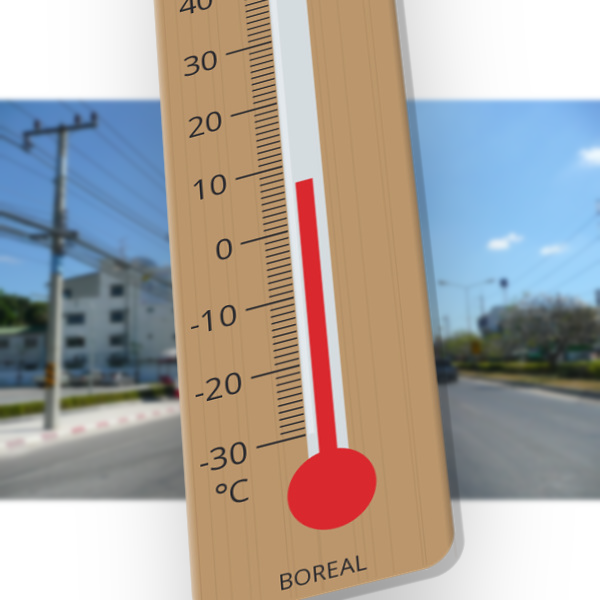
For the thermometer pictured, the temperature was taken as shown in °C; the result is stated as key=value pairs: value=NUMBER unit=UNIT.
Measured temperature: value=7 unit=°C
